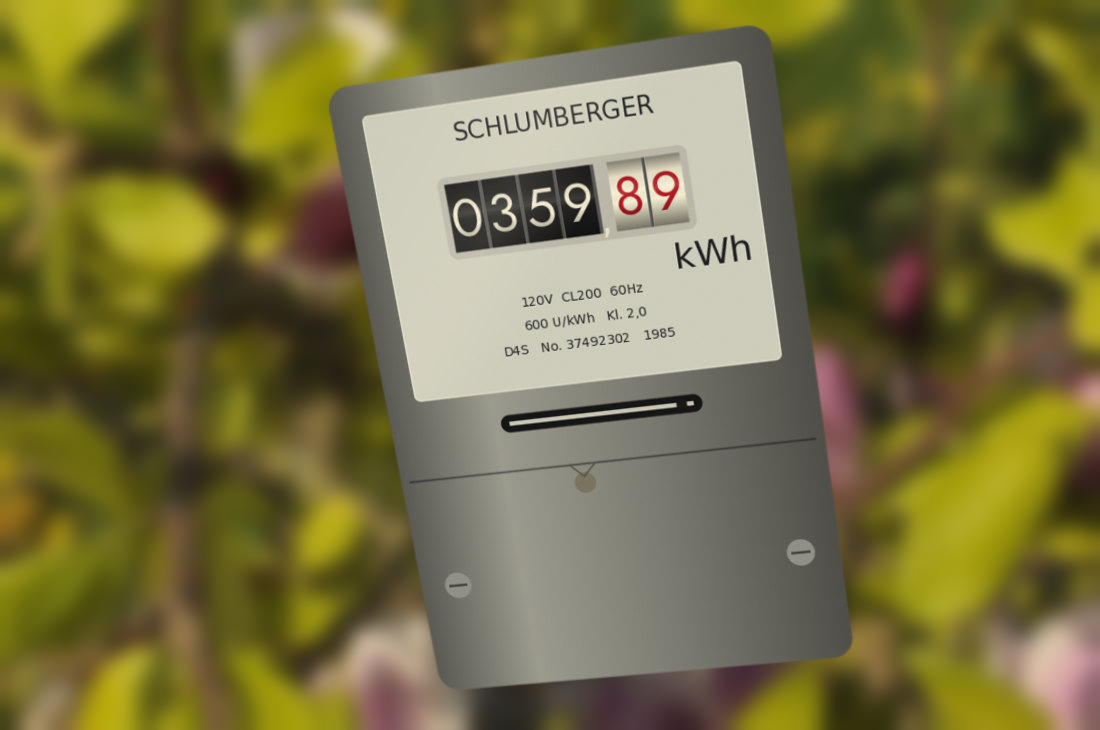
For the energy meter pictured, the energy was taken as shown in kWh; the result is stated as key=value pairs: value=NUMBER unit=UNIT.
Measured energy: value=359.89 unit=kWh
